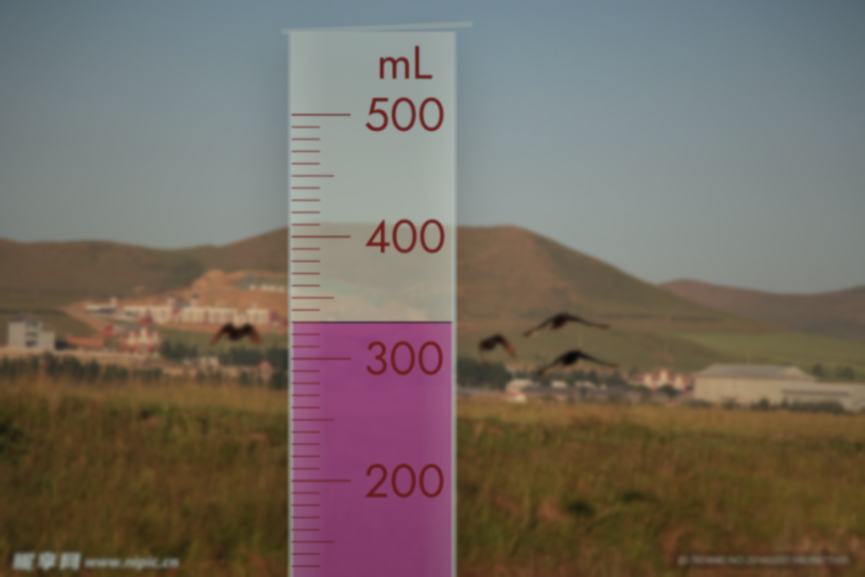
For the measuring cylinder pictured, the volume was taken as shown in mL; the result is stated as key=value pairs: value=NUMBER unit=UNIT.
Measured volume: value=330 unit=mL
